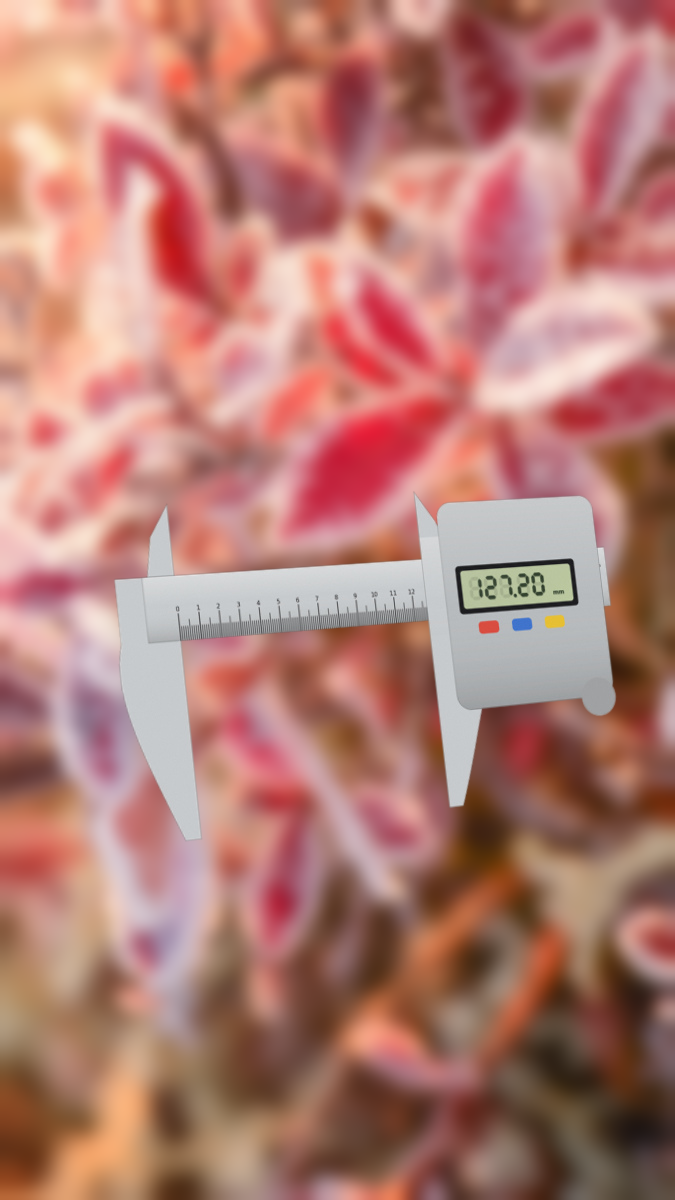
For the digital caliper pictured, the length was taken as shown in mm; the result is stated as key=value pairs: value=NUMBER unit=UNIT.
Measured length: value=127.20 unit=mm
